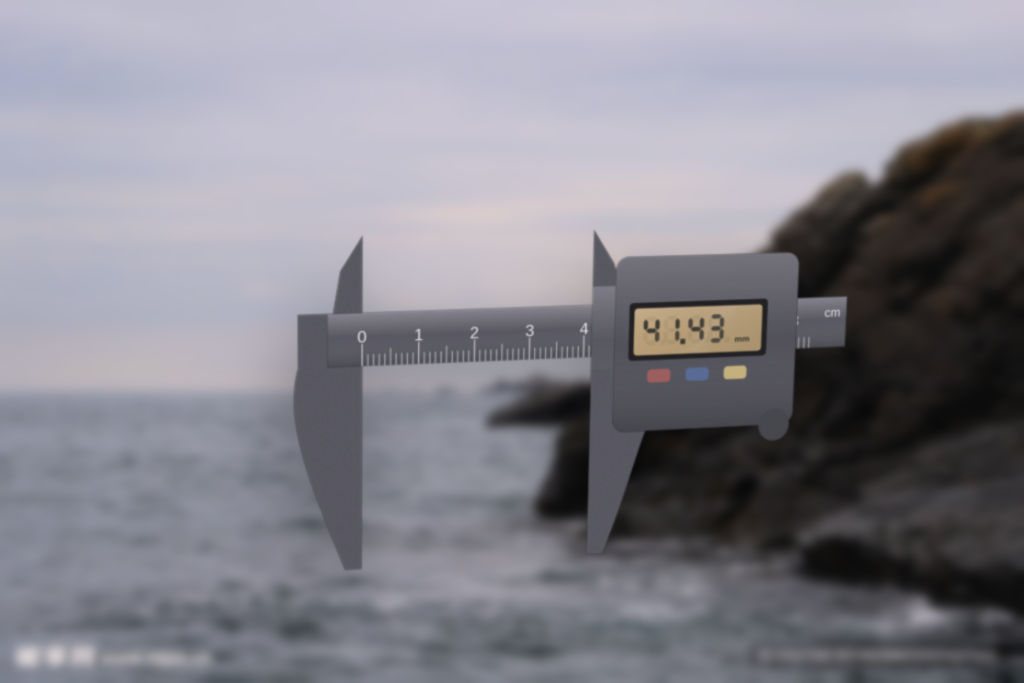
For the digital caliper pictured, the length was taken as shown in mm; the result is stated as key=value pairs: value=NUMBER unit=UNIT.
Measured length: value=41.43 unit=mm
